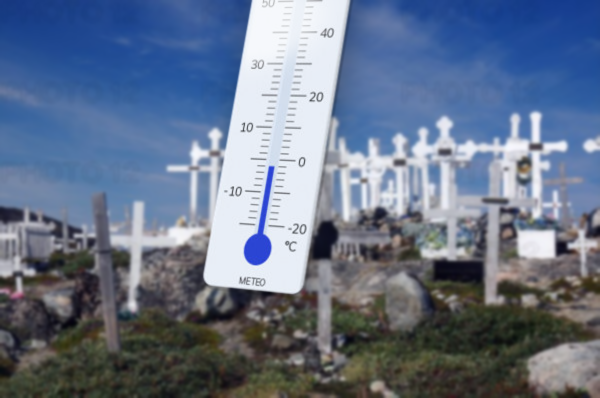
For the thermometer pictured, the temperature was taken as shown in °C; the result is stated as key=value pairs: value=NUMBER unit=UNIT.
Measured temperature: value=-2 unit=°C
